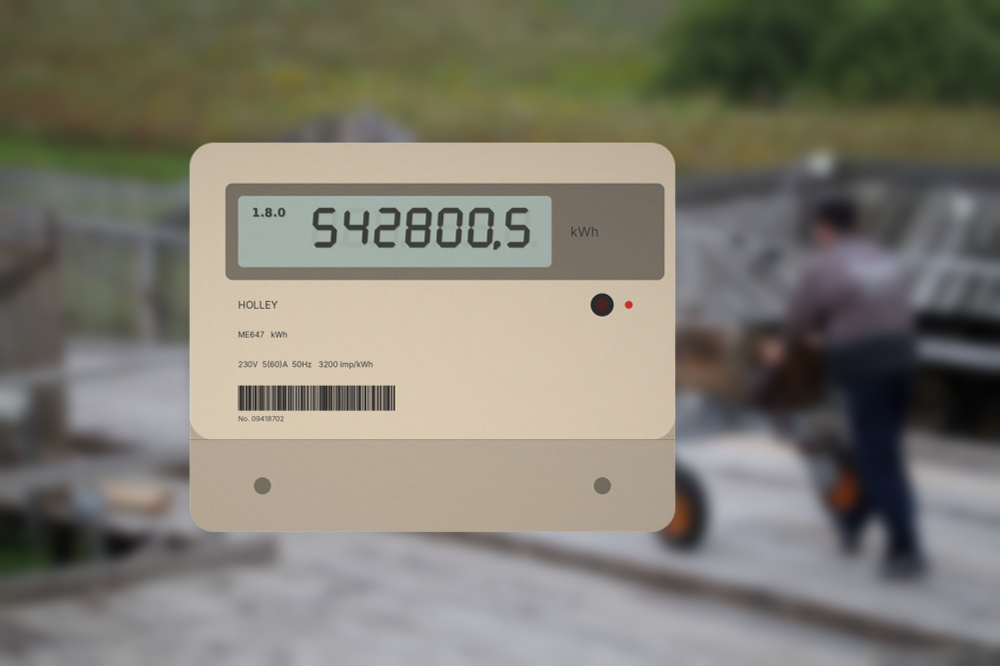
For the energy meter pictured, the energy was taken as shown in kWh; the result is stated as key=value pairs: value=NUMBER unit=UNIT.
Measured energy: value=542800.5 unit=kWh
